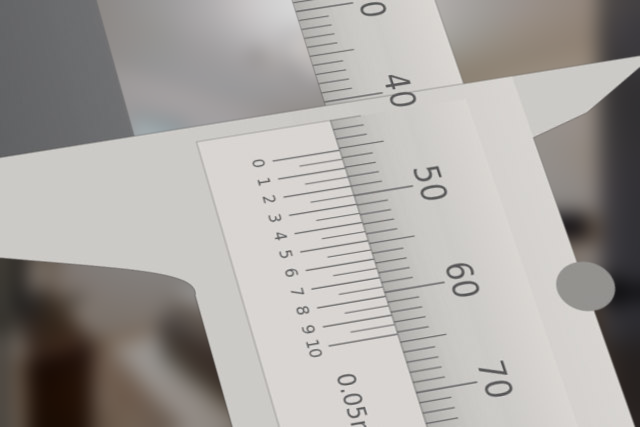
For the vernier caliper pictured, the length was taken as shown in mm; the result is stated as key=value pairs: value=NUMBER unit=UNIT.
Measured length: value=45.2 unit=mm
